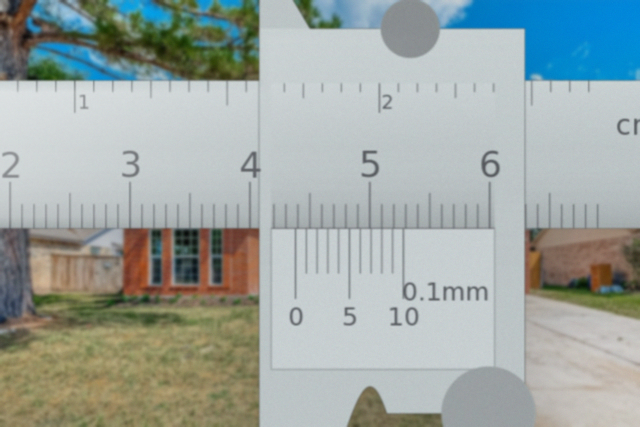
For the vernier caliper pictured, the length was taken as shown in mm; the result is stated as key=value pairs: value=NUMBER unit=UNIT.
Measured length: value=43.8 unit=mm
